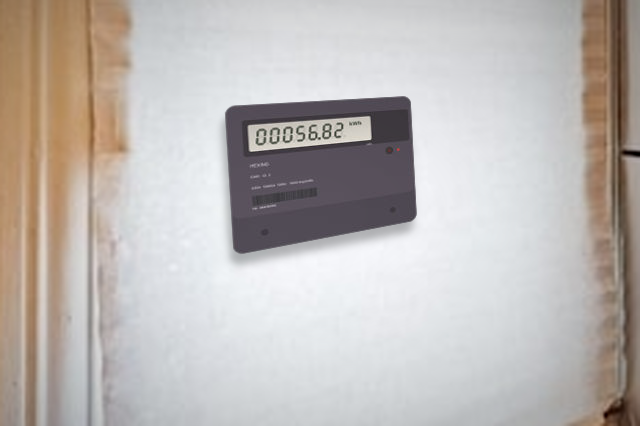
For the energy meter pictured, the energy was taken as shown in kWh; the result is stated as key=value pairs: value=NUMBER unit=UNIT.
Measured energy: value=56.82 unit=kWh
